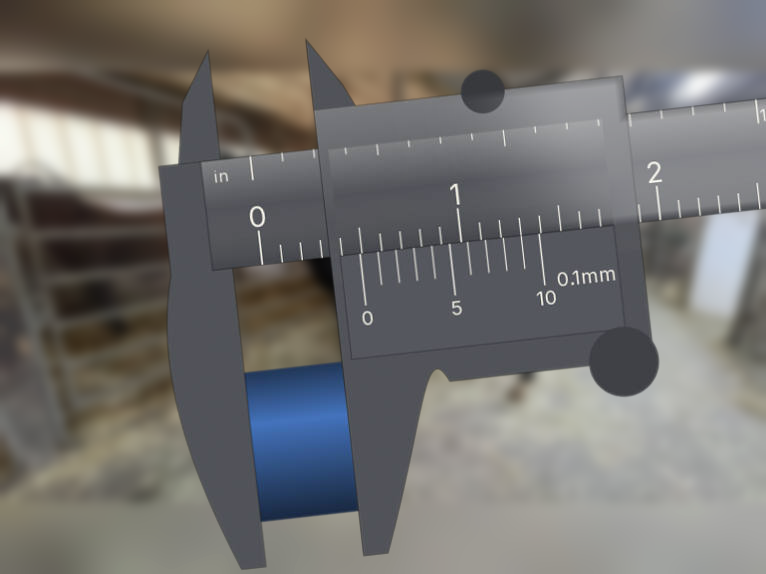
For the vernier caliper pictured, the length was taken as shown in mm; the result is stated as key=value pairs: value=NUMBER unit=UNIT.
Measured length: value=4.9 unit=mm
